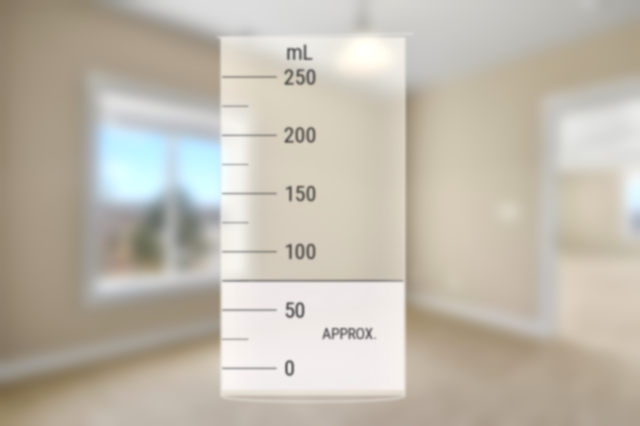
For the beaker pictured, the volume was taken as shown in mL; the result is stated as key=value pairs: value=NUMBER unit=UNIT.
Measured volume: value=75 unit=mL
